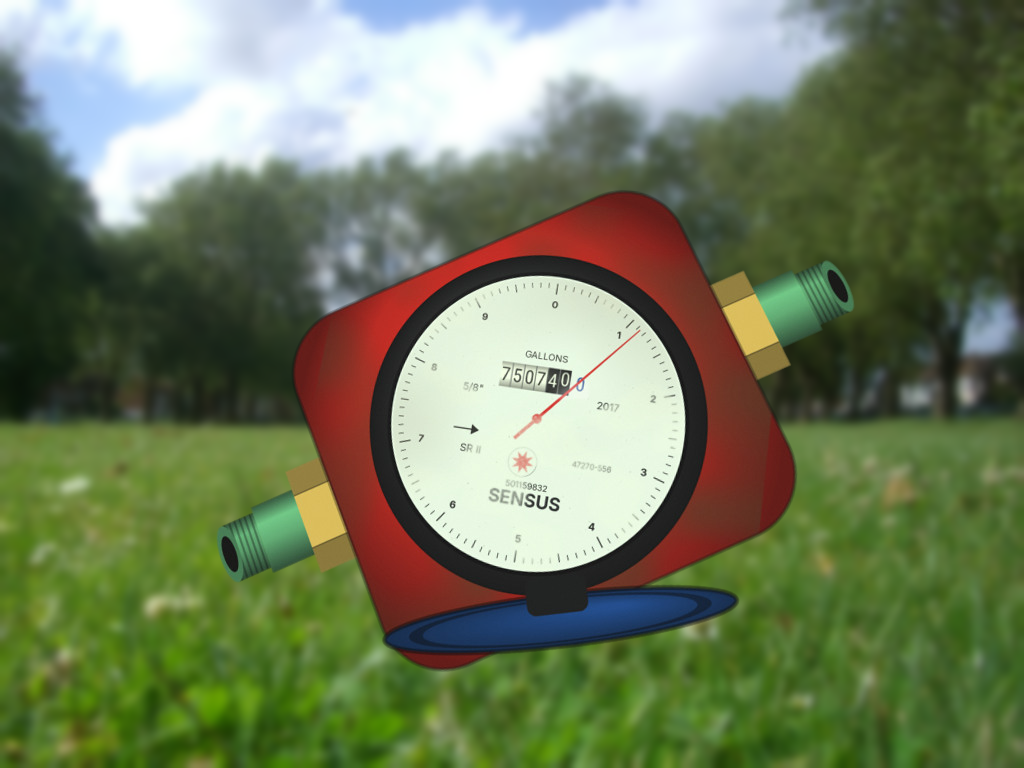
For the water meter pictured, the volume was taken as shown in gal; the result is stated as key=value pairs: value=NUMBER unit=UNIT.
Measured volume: value=7507401.1 unit=gal
